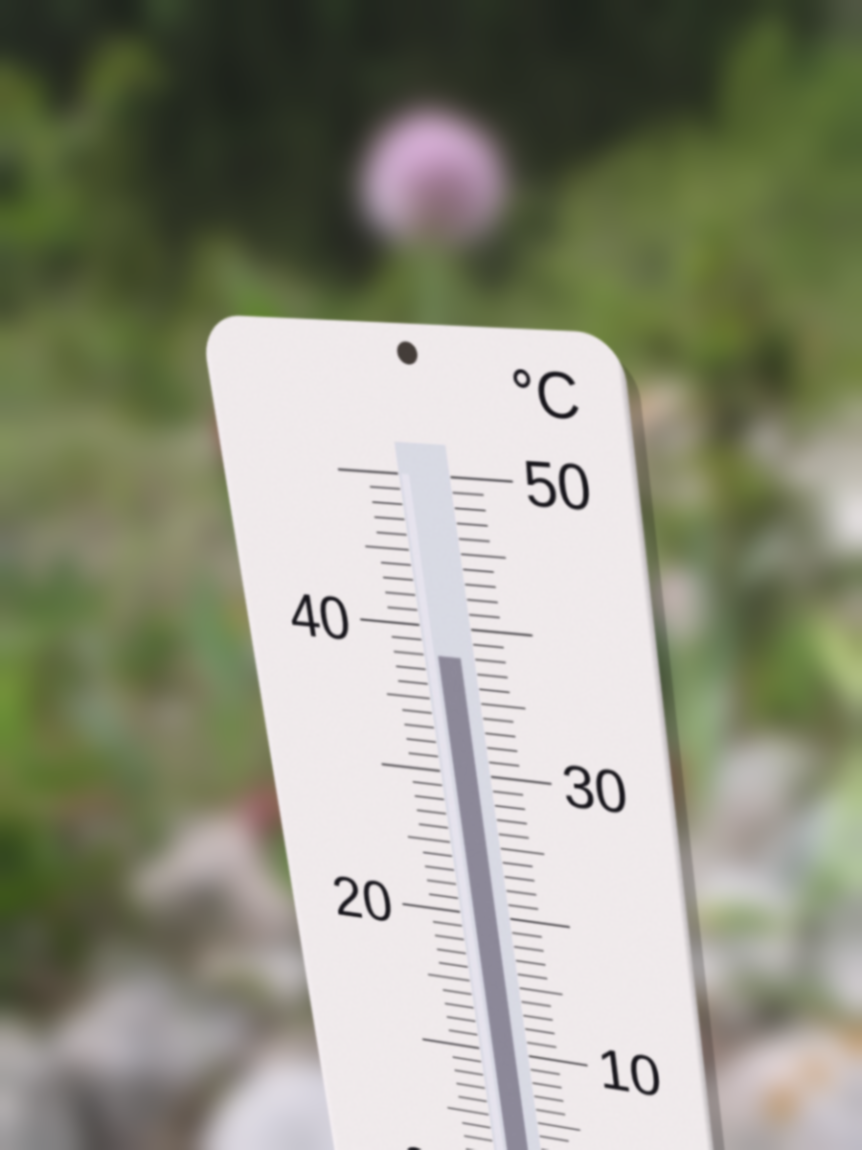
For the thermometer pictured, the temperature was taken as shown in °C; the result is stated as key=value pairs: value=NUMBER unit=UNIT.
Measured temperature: value=38 unit=°C
